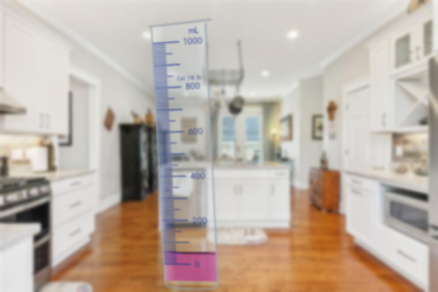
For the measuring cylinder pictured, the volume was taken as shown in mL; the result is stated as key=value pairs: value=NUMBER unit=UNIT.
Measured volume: value=50 unit=mL
